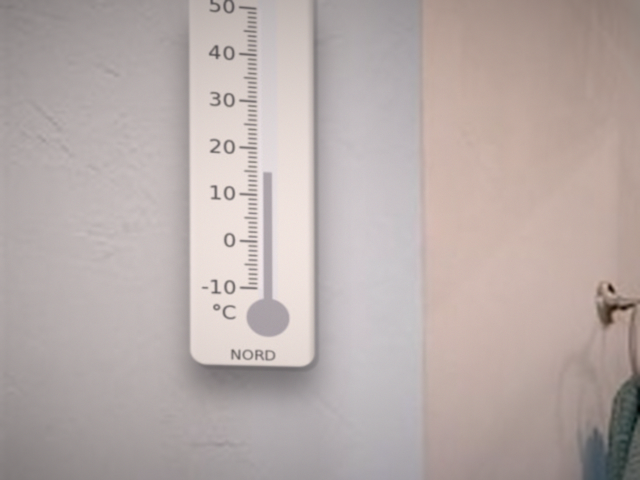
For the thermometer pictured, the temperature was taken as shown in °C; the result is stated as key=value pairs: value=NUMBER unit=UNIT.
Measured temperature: value=15 unit=°C
